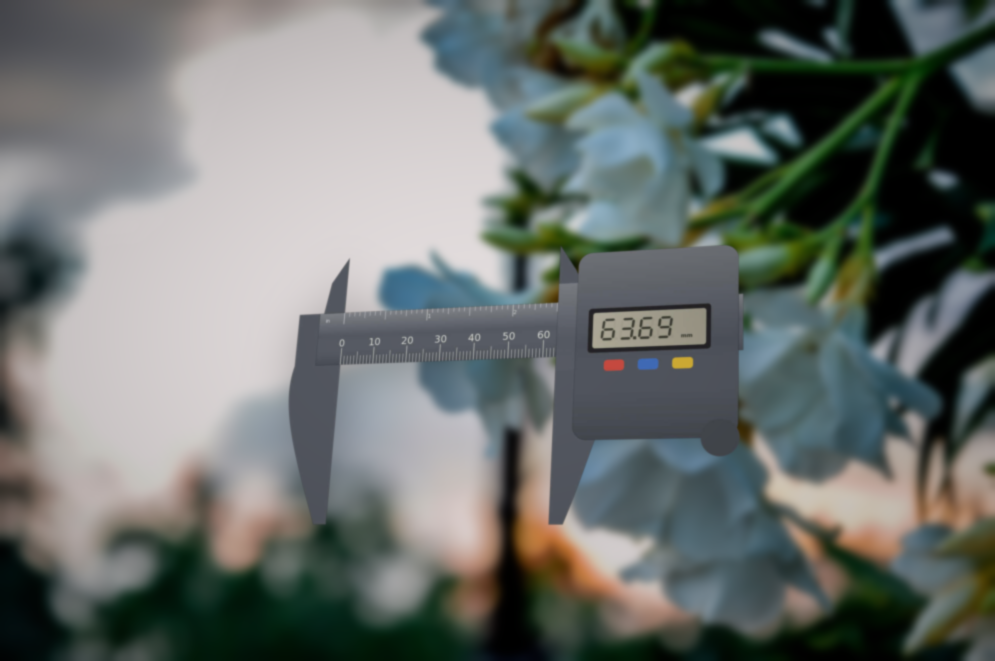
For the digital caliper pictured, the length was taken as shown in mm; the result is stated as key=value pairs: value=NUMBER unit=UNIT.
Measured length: value=63.69 unit=mm
